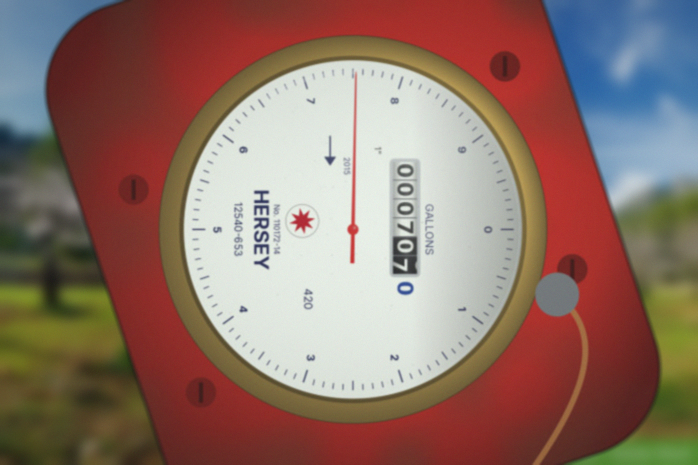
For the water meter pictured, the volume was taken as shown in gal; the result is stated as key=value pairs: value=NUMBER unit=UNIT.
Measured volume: value=7067.5 unit=gal
